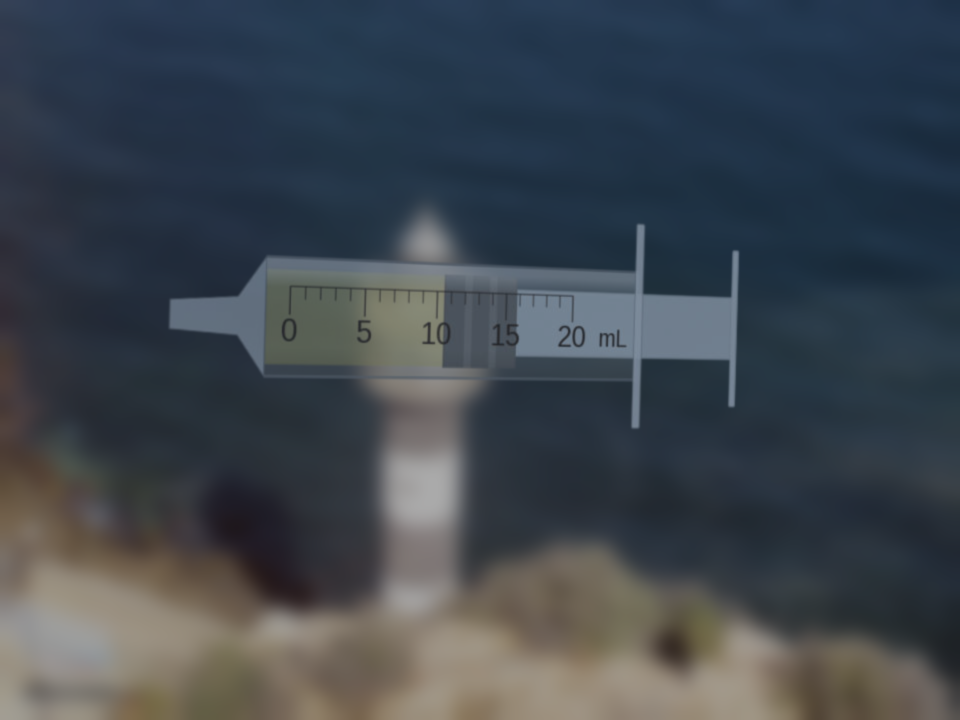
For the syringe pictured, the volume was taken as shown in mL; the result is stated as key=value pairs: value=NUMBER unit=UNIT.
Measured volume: value=10.5 unit=mL
